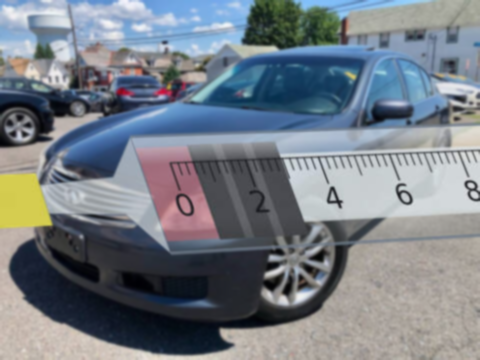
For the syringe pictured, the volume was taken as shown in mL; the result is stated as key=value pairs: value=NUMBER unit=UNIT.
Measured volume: value=0.6 unit=mL
